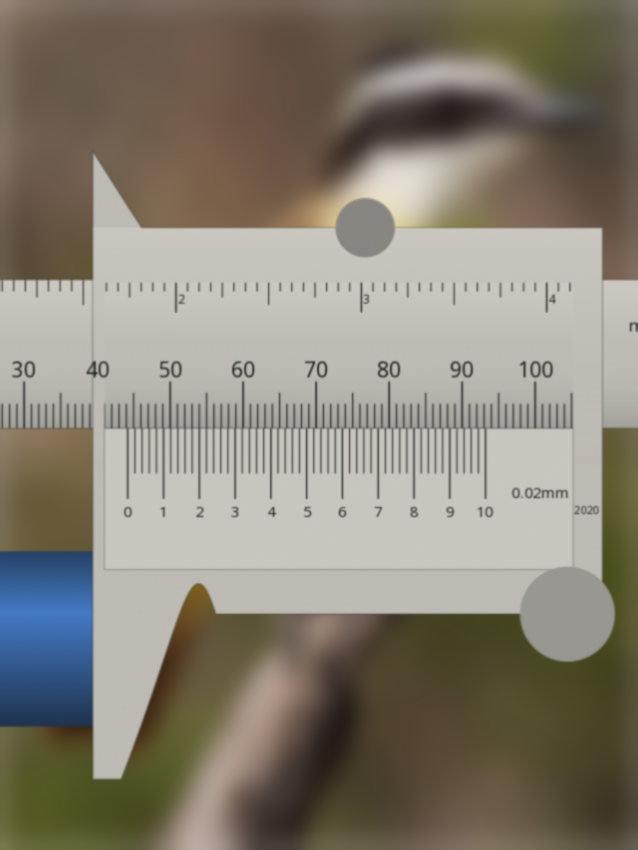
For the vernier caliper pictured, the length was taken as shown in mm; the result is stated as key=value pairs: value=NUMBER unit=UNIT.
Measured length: value=44.2 unit=mm
